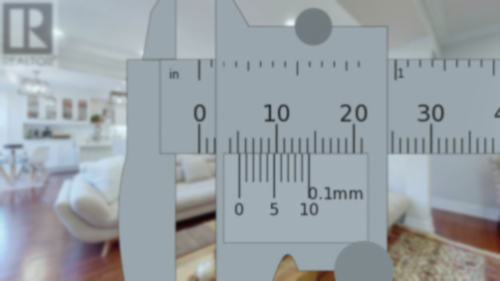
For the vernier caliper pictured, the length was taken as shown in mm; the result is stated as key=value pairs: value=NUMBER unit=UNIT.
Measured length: value=5.2 unit=mm
